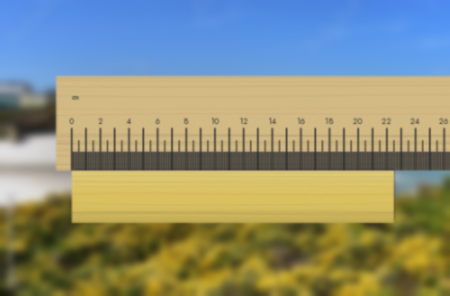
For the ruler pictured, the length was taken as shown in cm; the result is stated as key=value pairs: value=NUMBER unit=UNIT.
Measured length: value=22.5 unit=cm
